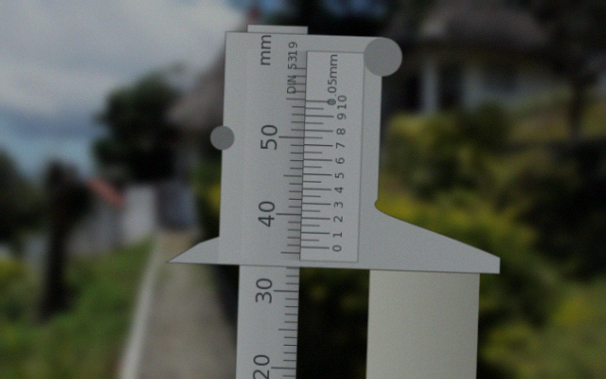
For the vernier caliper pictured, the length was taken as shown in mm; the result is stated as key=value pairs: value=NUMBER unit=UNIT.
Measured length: value=35.8 unit=mm
